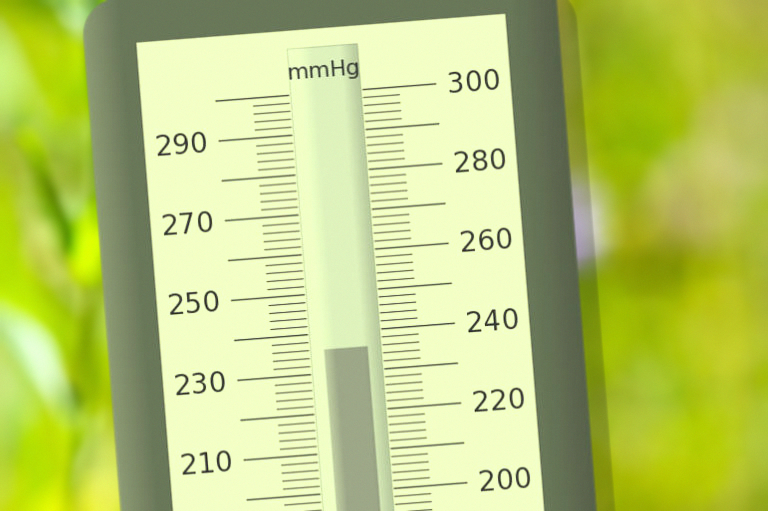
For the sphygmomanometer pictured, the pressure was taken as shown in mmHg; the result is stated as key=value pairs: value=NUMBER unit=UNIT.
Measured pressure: value=236 unit=mmHg
